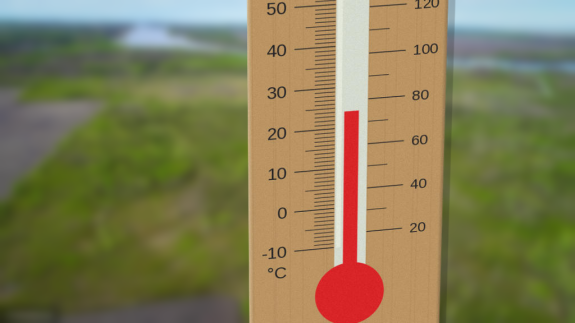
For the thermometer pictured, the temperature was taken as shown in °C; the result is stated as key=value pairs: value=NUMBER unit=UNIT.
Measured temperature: value=24 unit=°C
